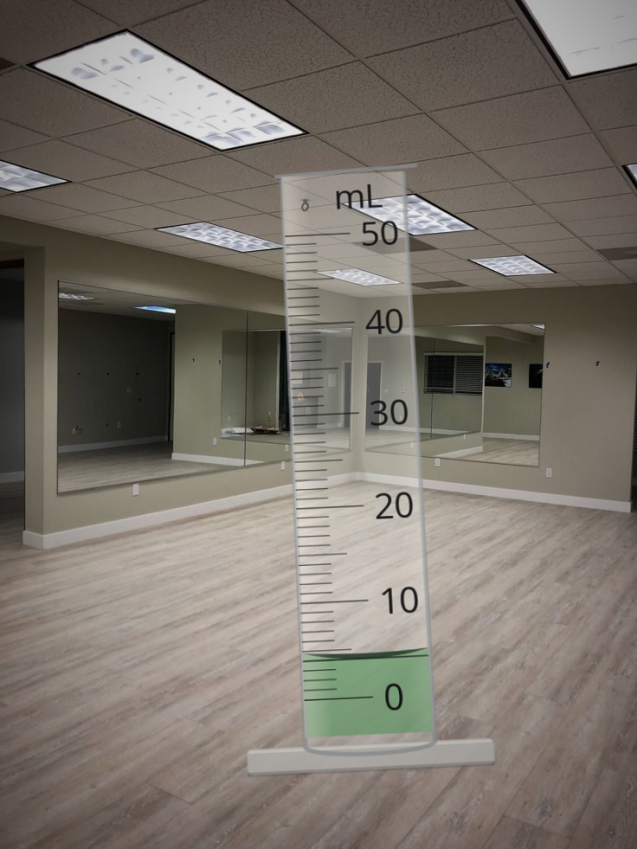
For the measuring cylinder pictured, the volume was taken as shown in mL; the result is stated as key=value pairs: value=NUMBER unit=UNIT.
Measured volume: value=4 unit=mL
